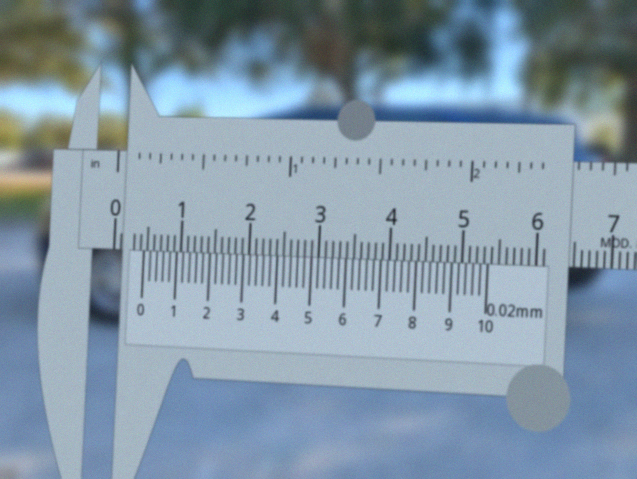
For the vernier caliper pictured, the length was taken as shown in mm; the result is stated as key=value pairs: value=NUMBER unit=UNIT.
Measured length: value=4.5 unit=mm
